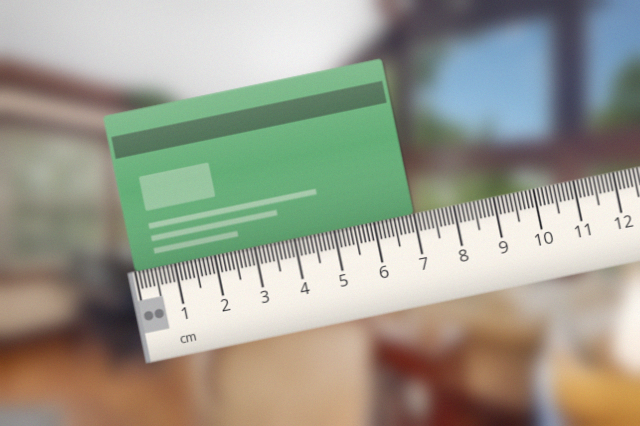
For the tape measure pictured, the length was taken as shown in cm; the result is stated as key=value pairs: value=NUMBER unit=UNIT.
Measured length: value=7 unit=cm
